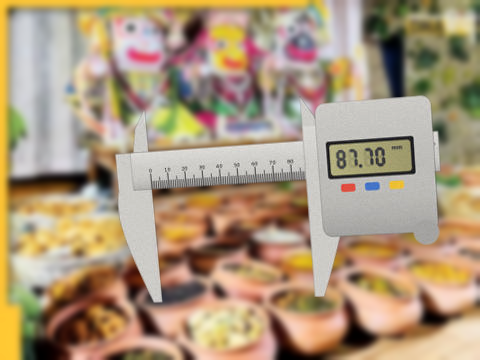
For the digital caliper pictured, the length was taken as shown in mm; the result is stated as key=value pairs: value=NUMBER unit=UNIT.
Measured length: value=87.70 unit=mm
